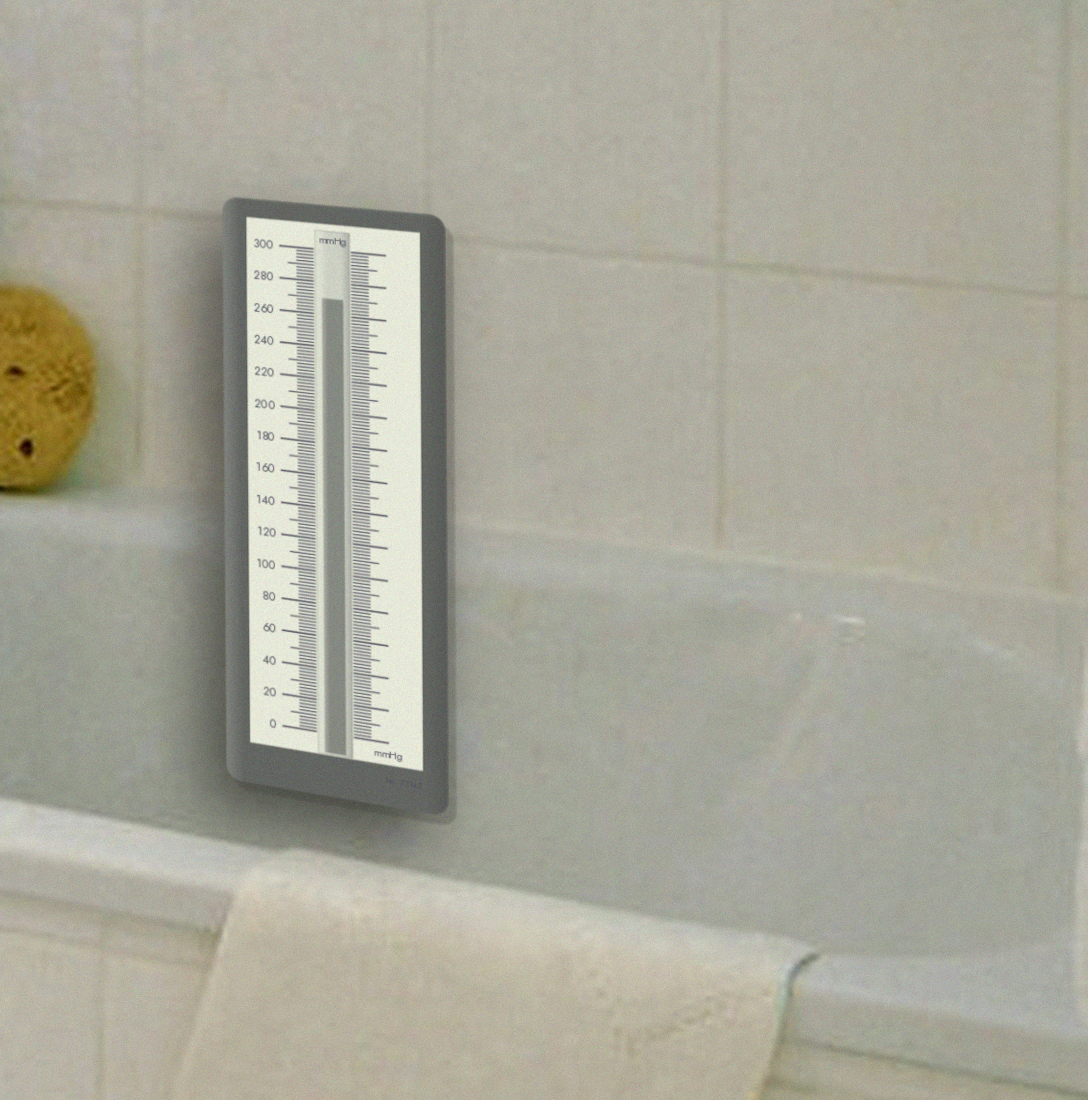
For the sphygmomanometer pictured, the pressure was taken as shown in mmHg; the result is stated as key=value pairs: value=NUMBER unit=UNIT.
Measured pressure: value=270 unit=mmHg
